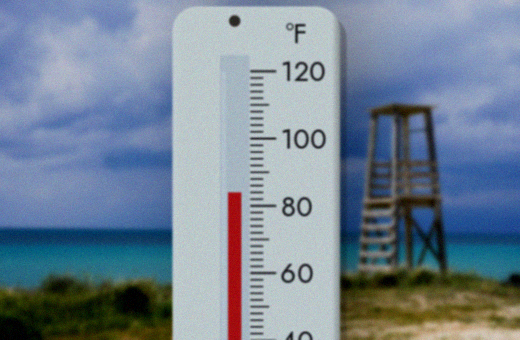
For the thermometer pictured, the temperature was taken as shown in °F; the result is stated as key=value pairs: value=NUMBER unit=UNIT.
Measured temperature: value=84 unit=°F
